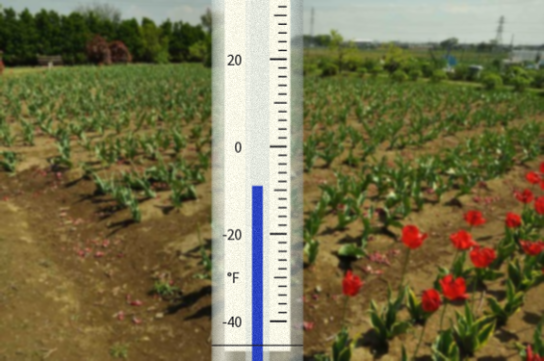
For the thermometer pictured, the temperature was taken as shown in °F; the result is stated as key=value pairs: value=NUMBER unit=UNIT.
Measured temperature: value=-9 unit=°F
